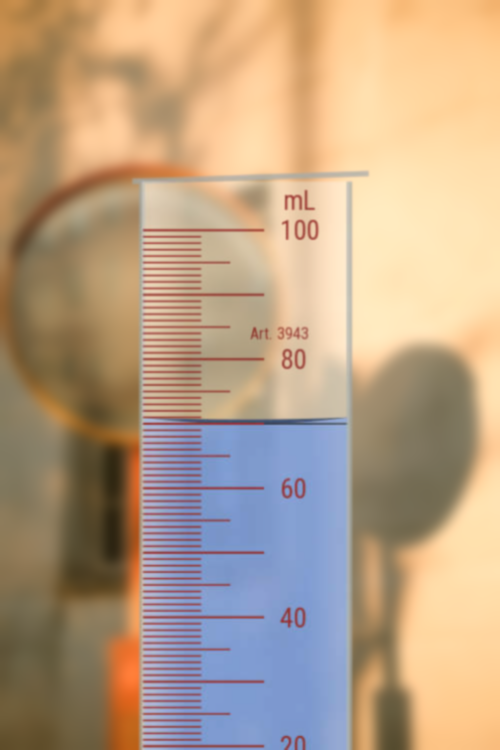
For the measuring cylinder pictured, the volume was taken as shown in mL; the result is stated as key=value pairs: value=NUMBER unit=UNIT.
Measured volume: value=70 unit=mL
